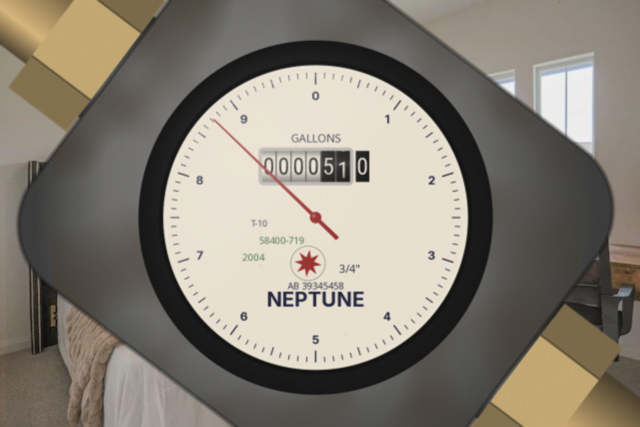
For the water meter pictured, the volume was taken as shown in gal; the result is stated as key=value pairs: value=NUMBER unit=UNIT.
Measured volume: value=508.7 unit=gal
